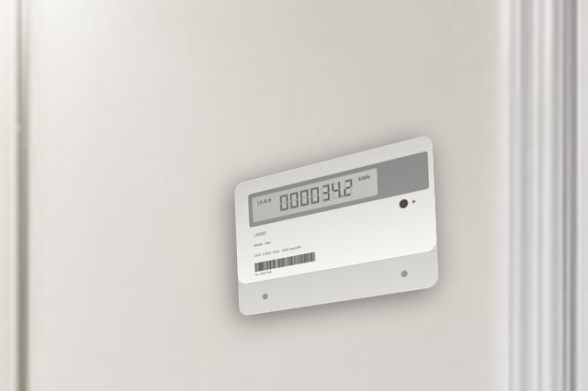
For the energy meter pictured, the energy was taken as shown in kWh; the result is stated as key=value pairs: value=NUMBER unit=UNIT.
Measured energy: value=34.2 unit=kWh
